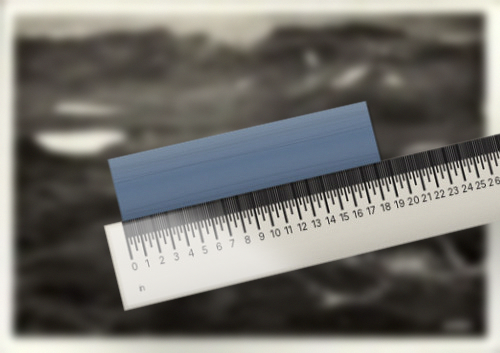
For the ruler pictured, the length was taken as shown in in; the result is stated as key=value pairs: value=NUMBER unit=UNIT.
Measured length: value=18.5 unit=in
